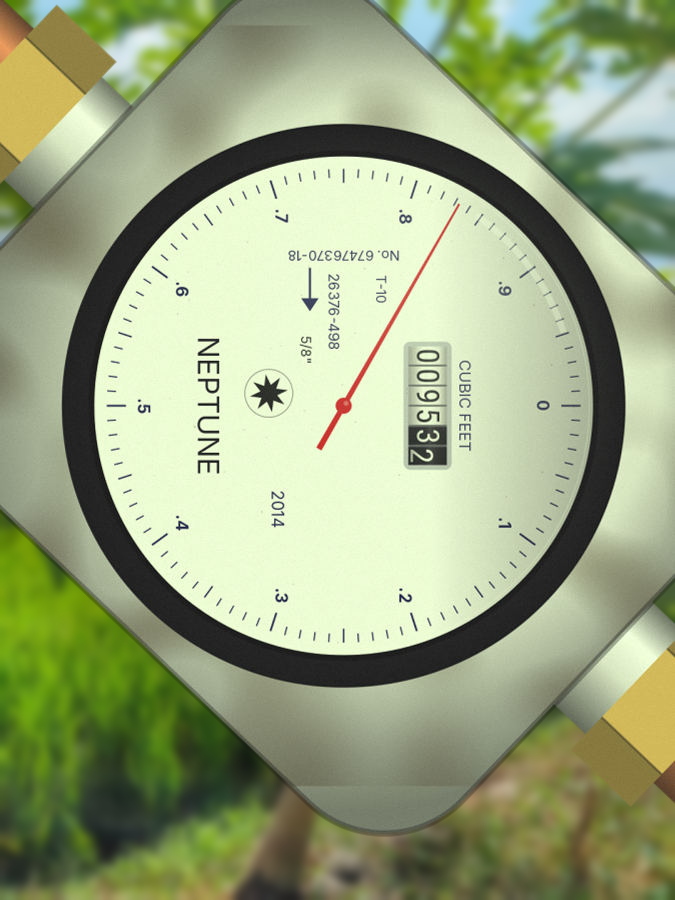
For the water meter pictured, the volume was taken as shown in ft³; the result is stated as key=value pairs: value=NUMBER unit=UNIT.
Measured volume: value=9531.83 unit=ft³
